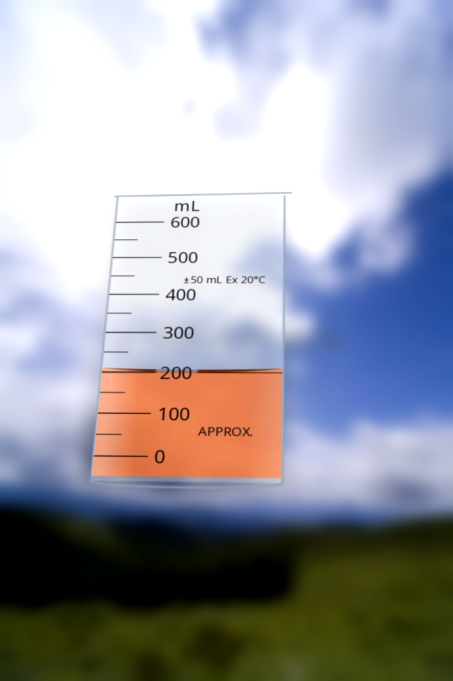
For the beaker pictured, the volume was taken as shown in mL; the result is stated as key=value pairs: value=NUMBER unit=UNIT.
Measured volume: value=200 unit=mL
